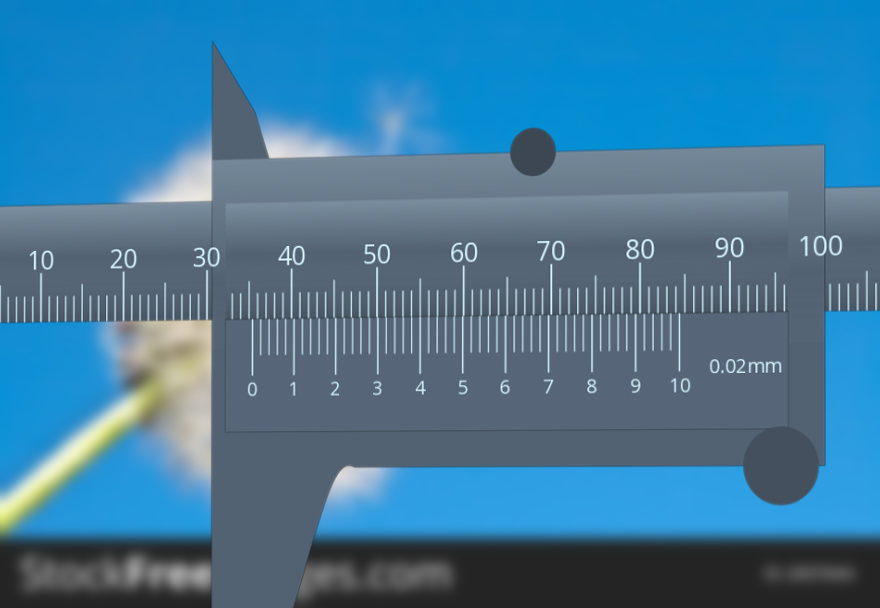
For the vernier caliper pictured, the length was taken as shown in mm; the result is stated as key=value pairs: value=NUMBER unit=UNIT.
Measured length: value=35.4 unit=mm
